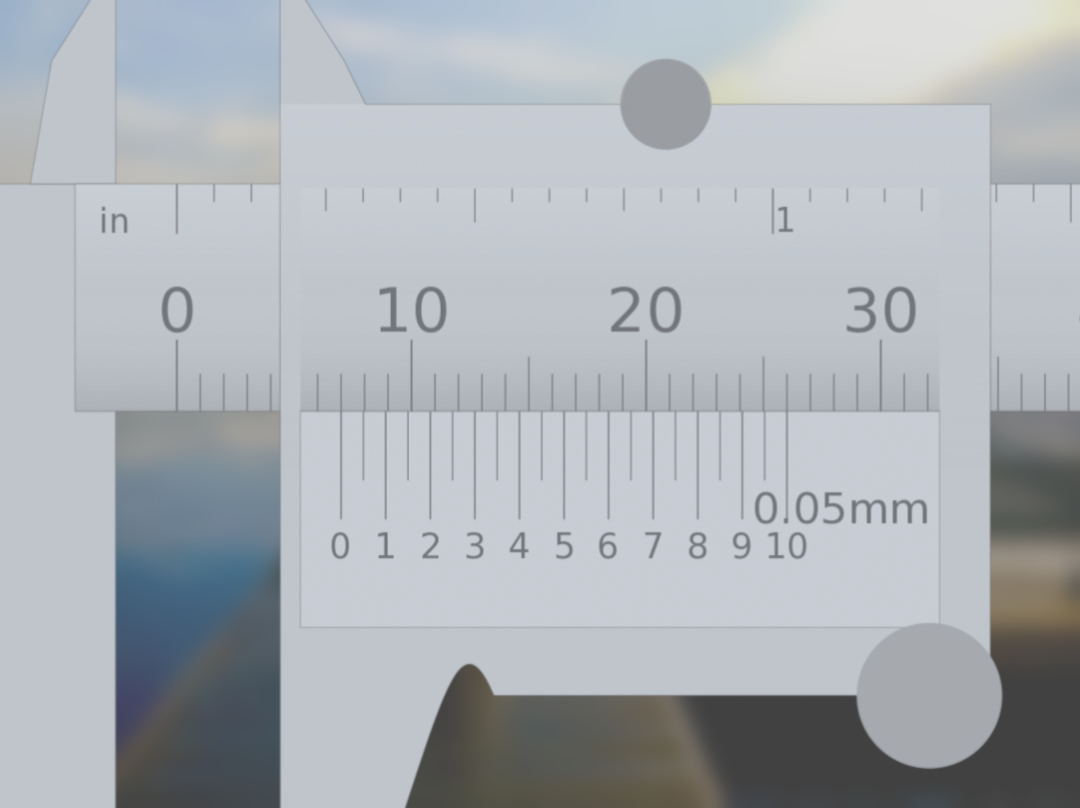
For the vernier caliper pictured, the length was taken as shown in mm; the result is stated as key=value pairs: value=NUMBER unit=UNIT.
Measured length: value=7.0 unit=mm
